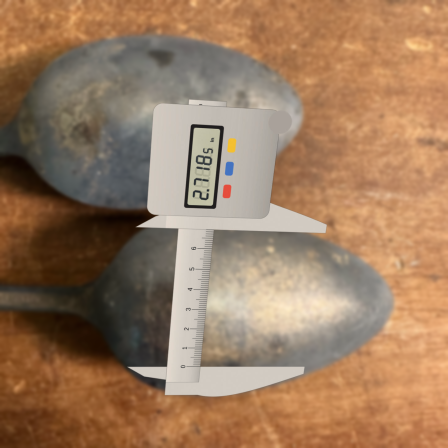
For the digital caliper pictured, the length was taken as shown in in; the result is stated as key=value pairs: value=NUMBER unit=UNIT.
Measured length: value=2.7185 unit=in
